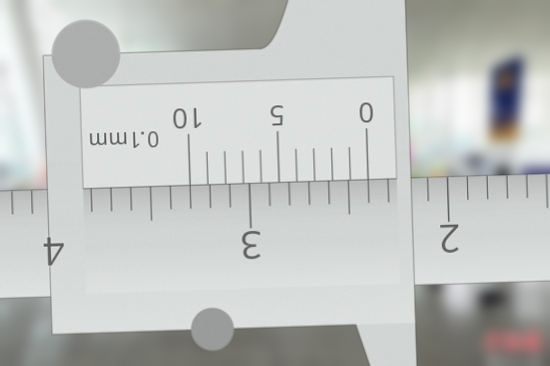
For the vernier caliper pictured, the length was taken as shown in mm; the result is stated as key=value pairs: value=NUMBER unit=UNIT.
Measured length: value=24.0 unit=mm
